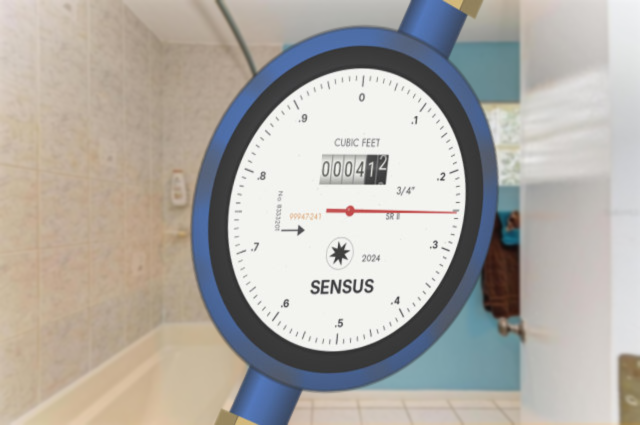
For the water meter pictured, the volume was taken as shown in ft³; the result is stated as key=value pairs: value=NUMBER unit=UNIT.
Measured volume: value=412.25 unit=ft³
